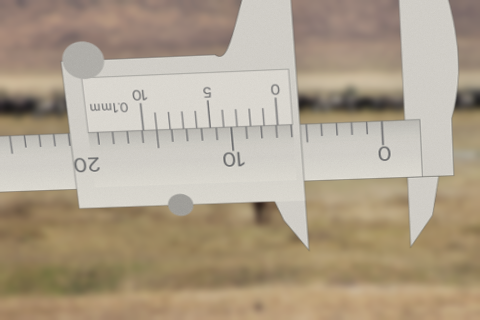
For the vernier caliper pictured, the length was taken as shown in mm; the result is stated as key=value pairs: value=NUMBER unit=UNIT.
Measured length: value=6.9 unit=mm
